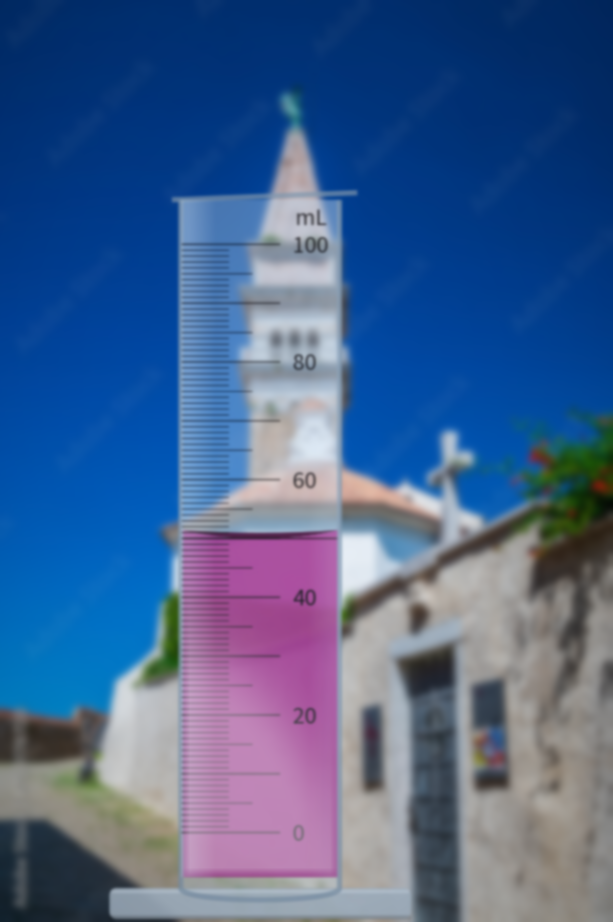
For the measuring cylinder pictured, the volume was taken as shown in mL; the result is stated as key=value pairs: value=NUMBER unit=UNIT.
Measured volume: value=50 unit=mL
